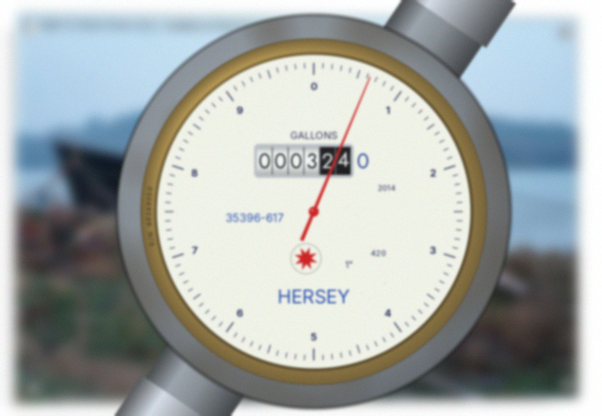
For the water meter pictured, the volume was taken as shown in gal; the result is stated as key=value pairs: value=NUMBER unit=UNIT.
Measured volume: value=3240.6 unit=gal
